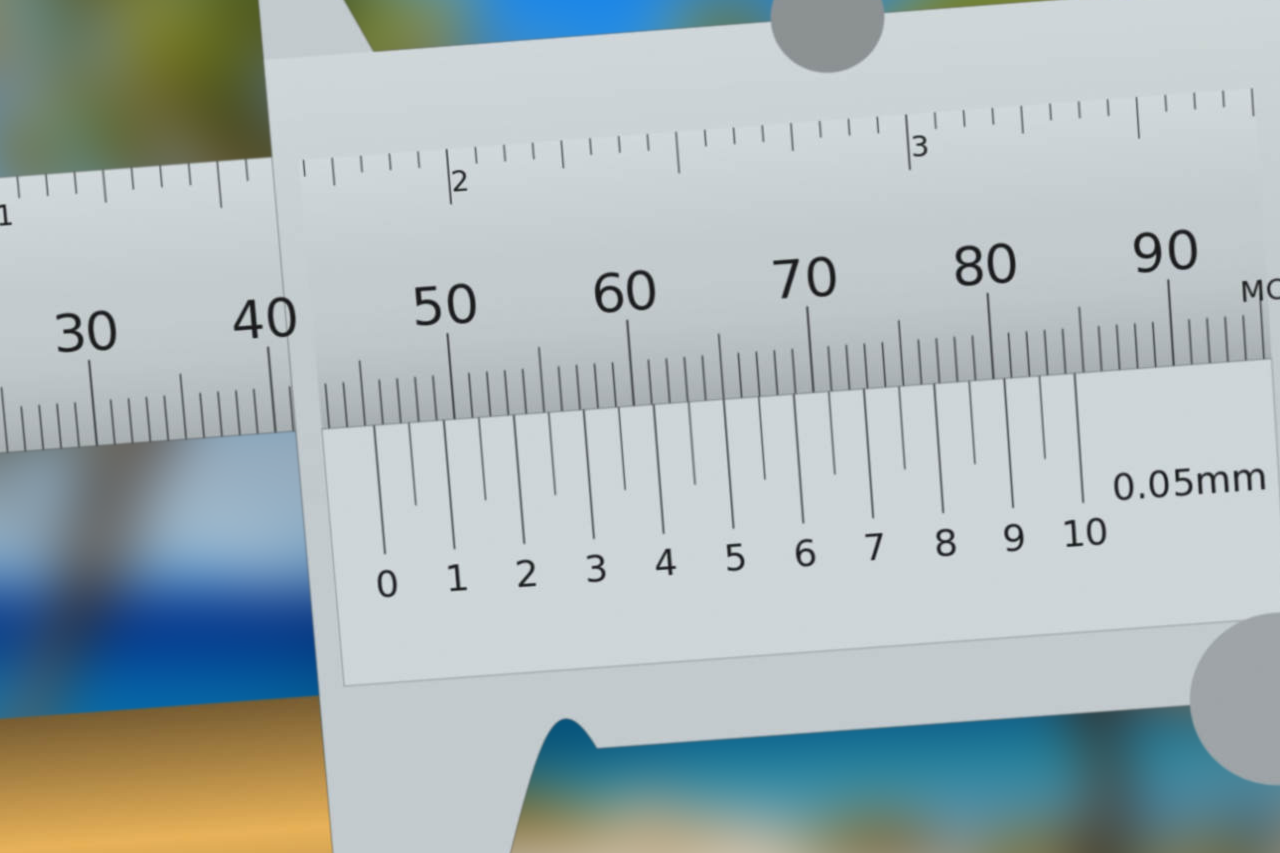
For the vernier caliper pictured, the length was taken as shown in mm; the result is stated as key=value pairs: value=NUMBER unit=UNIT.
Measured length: value=45.5 unit=mm
